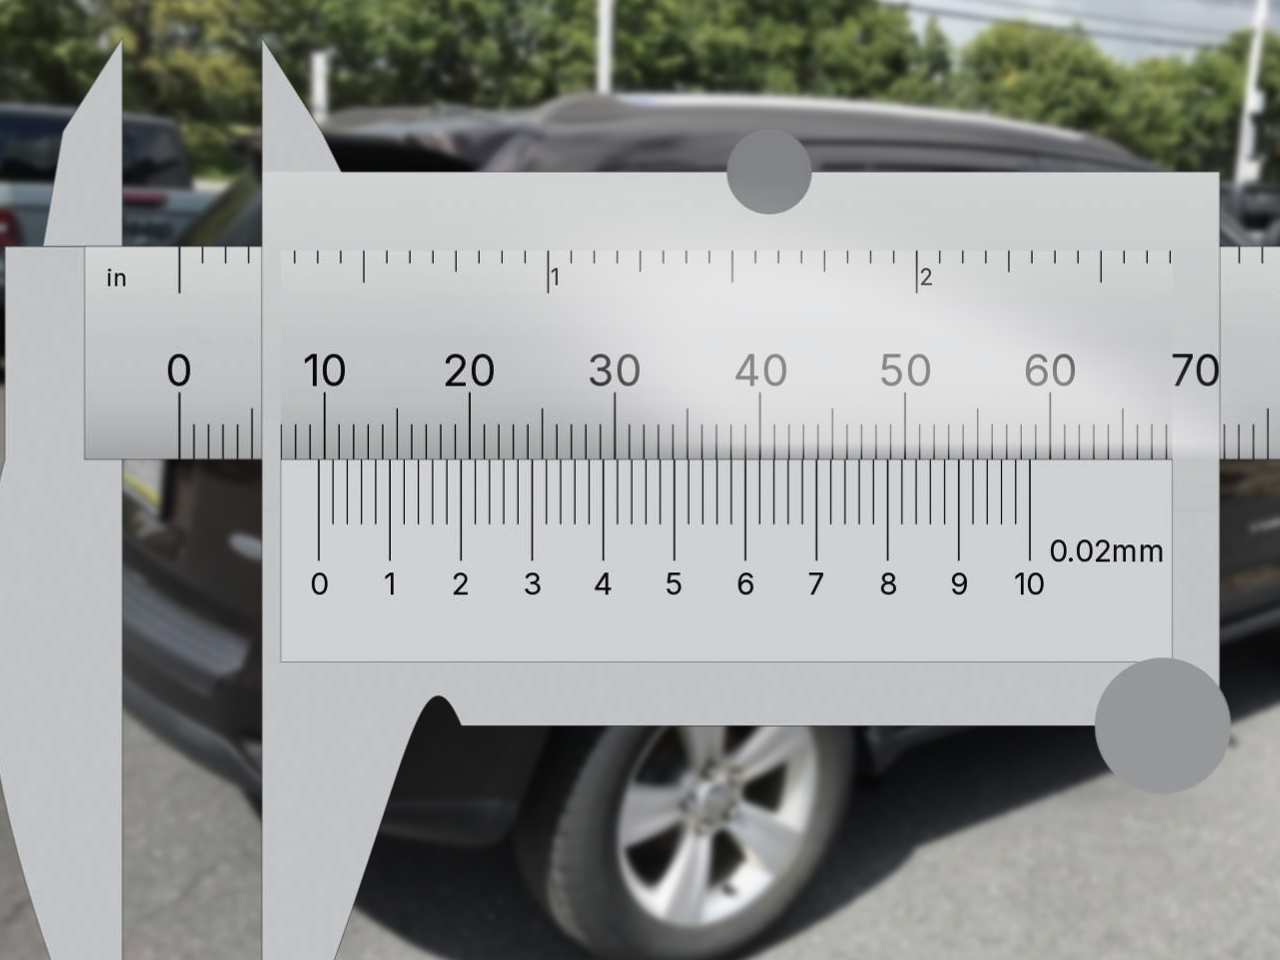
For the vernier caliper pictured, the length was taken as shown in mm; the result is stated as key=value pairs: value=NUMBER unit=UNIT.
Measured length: value=9.6 unit=mm
